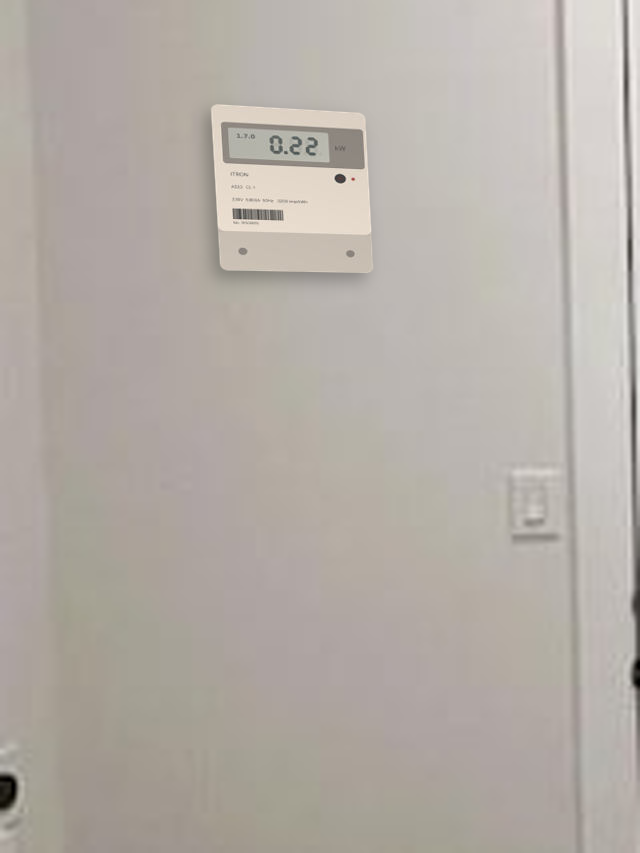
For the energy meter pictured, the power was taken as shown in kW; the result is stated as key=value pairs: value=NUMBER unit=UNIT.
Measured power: value=0.22 unit=kW
